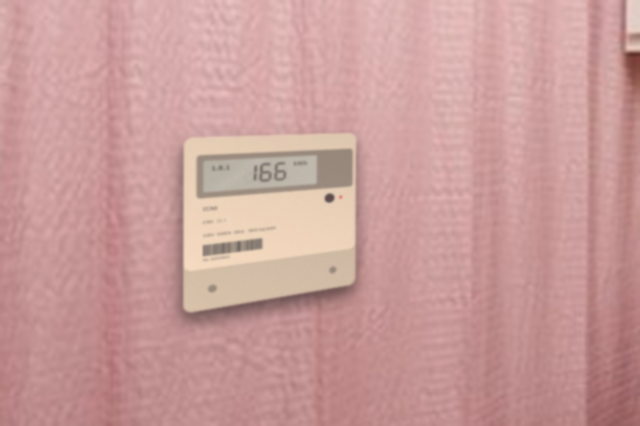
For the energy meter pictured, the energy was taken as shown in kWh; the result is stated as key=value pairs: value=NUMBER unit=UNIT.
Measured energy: value=166 unit=kWh
